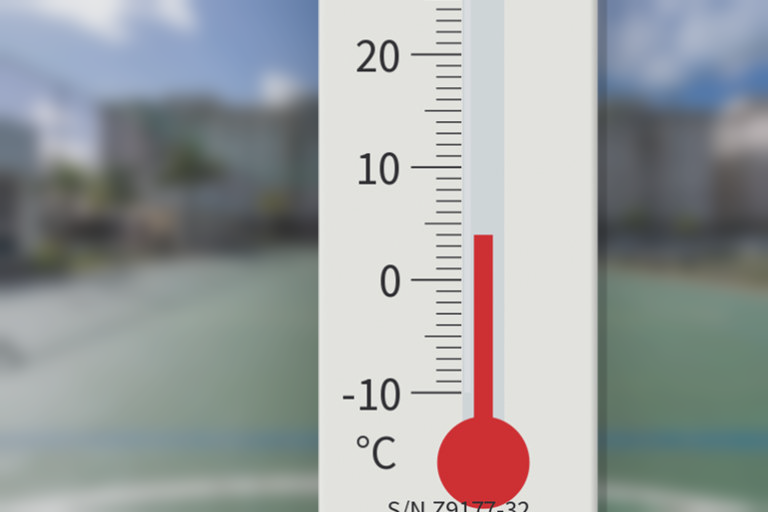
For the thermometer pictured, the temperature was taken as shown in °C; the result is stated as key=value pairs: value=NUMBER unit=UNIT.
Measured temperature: value=4 unit=°C
